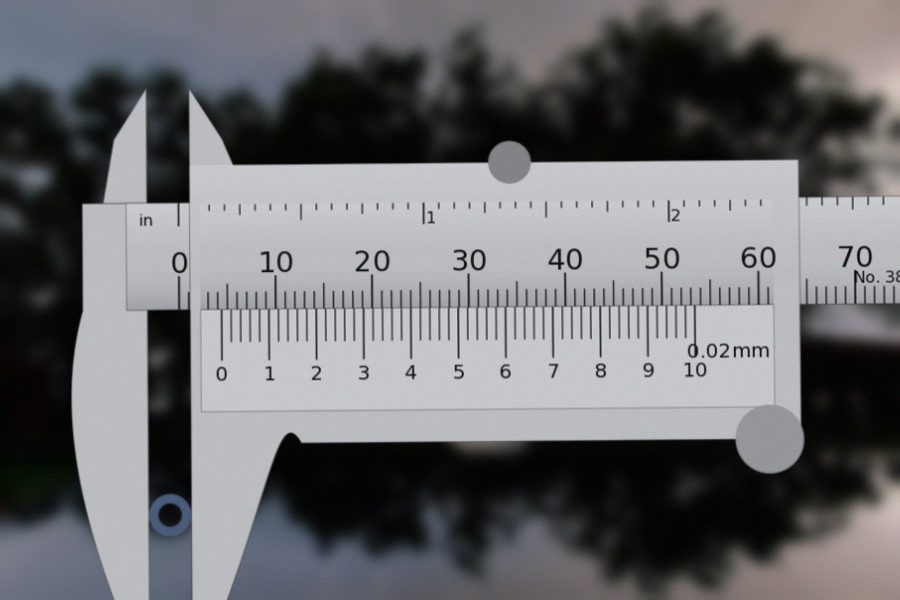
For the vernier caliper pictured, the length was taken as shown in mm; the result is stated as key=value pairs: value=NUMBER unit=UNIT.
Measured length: value=4.4 unit=mm
